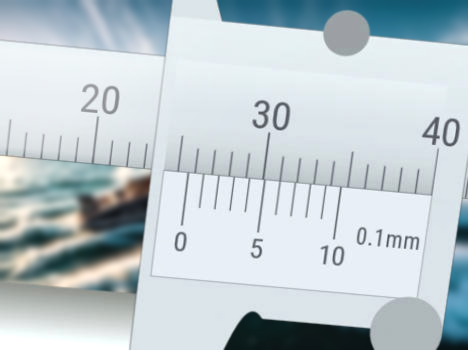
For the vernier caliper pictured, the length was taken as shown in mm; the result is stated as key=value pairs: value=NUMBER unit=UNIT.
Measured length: value=25.6 unit=mm
